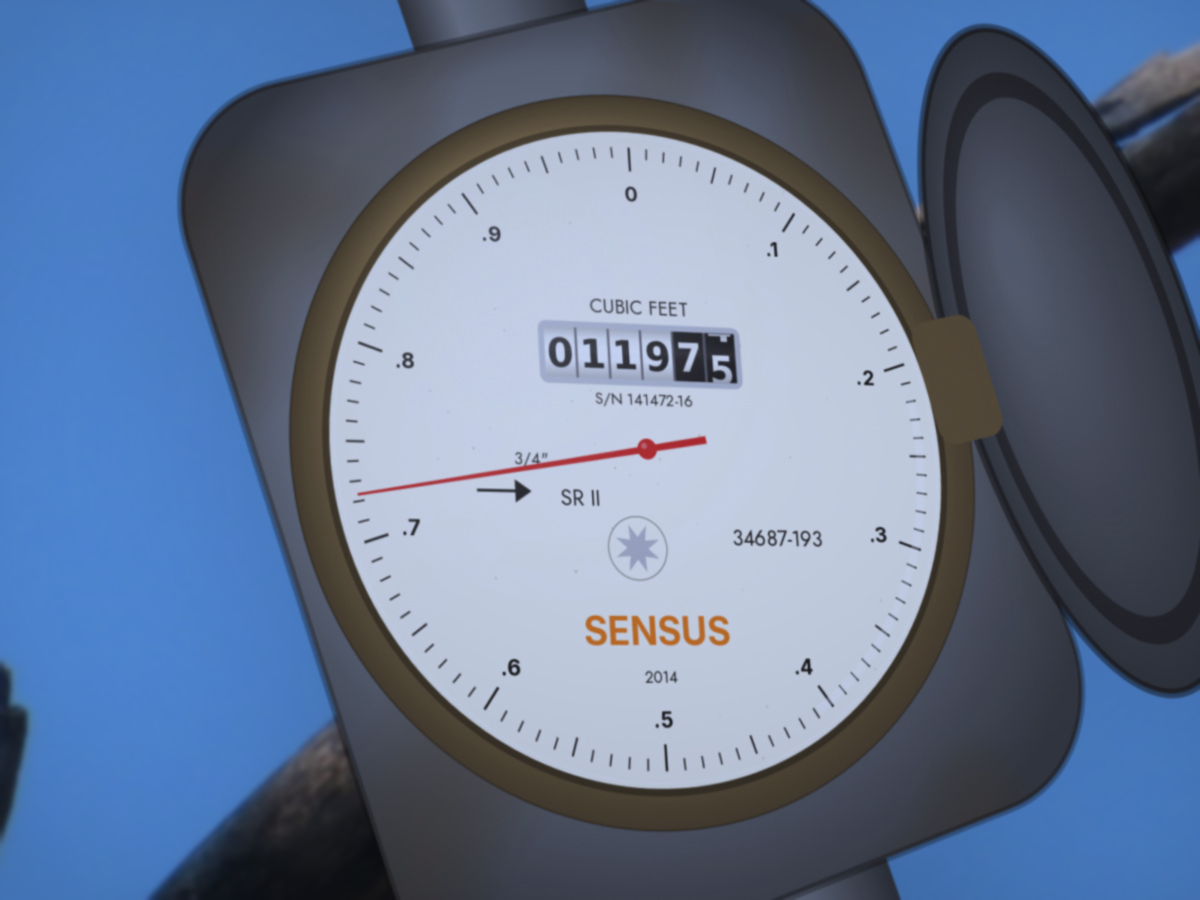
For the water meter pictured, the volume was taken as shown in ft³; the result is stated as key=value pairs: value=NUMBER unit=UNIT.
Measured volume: value=11974.72 unit=ft³
